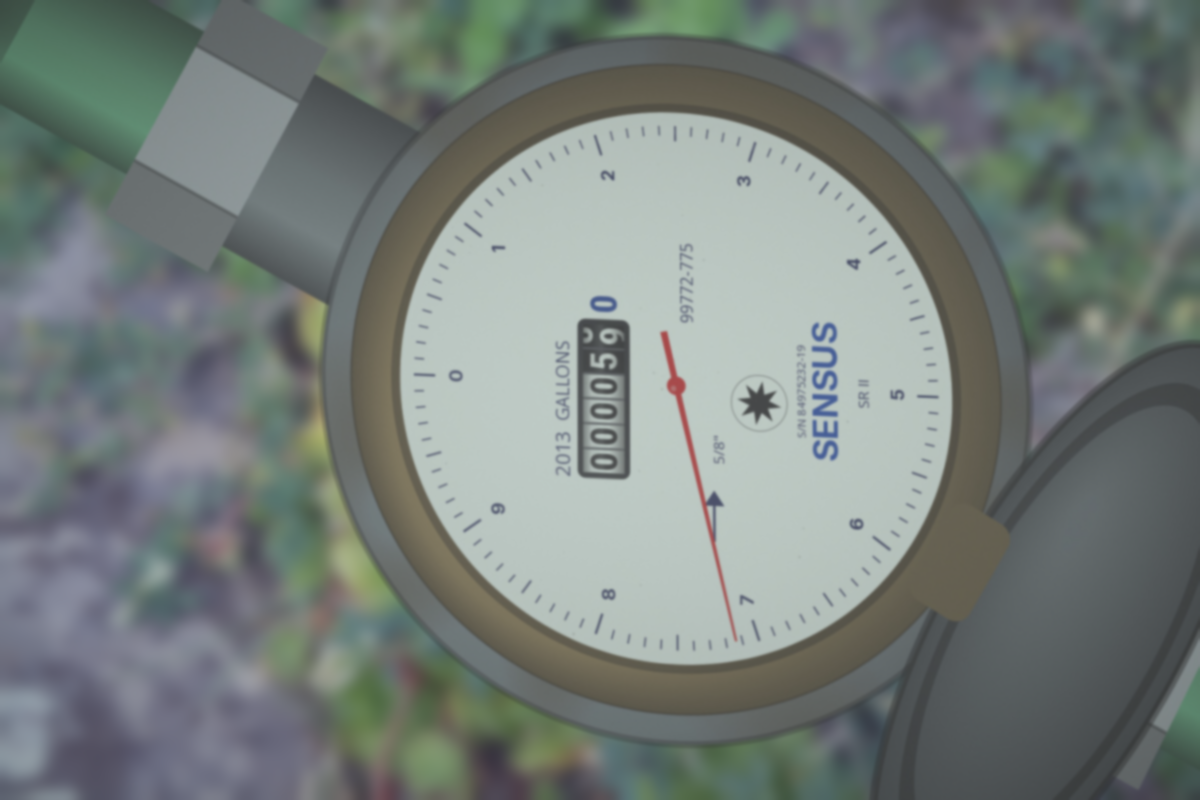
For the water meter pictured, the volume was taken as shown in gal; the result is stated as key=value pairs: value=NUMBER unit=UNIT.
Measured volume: value=587.1 unit=gal
